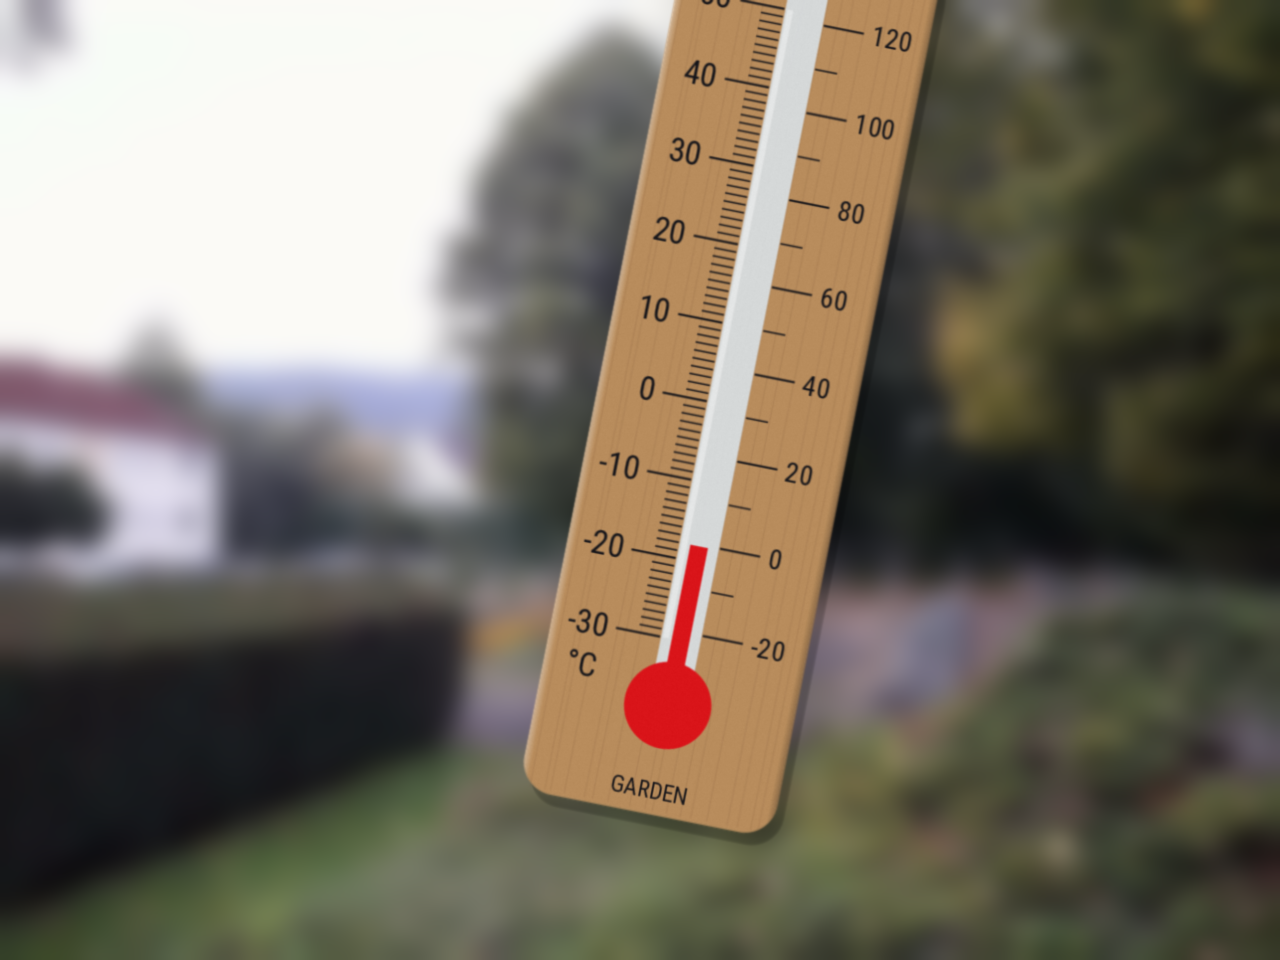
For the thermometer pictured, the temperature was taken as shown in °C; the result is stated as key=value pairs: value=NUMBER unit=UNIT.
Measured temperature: value=-18 unit=°C
